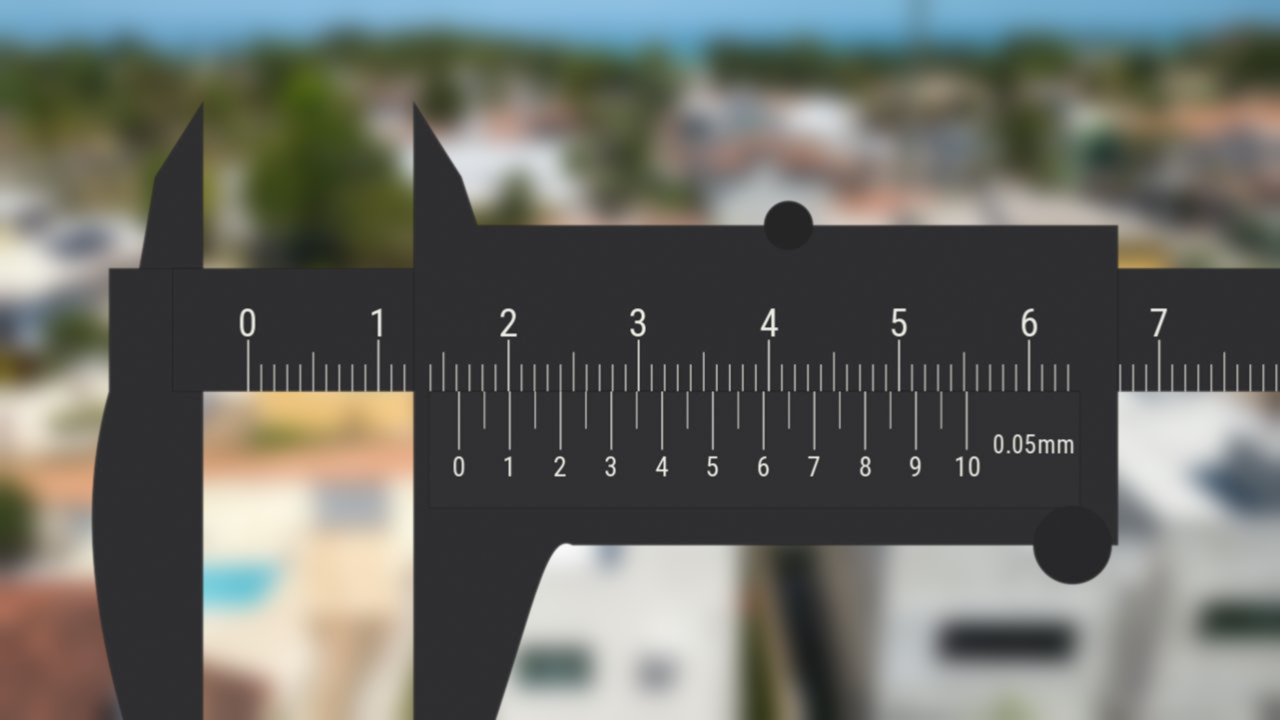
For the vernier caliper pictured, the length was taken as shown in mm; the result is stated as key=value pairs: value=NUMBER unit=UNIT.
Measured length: value=16.2 unit=mm
